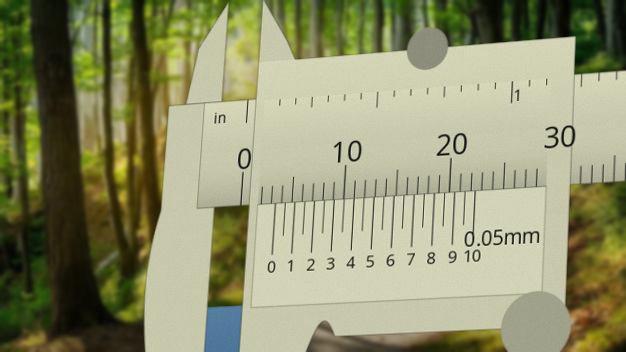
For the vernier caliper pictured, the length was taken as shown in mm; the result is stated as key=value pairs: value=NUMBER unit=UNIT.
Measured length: value=3.4 unit=mm
